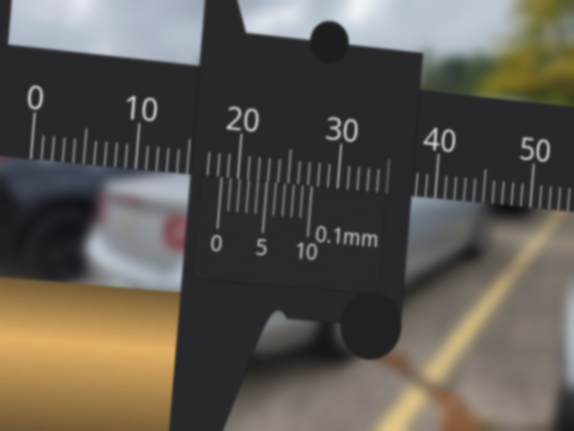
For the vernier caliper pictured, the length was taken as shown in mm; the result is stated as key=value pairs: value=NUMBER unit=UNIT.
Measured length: value=18.4 unit=mm
